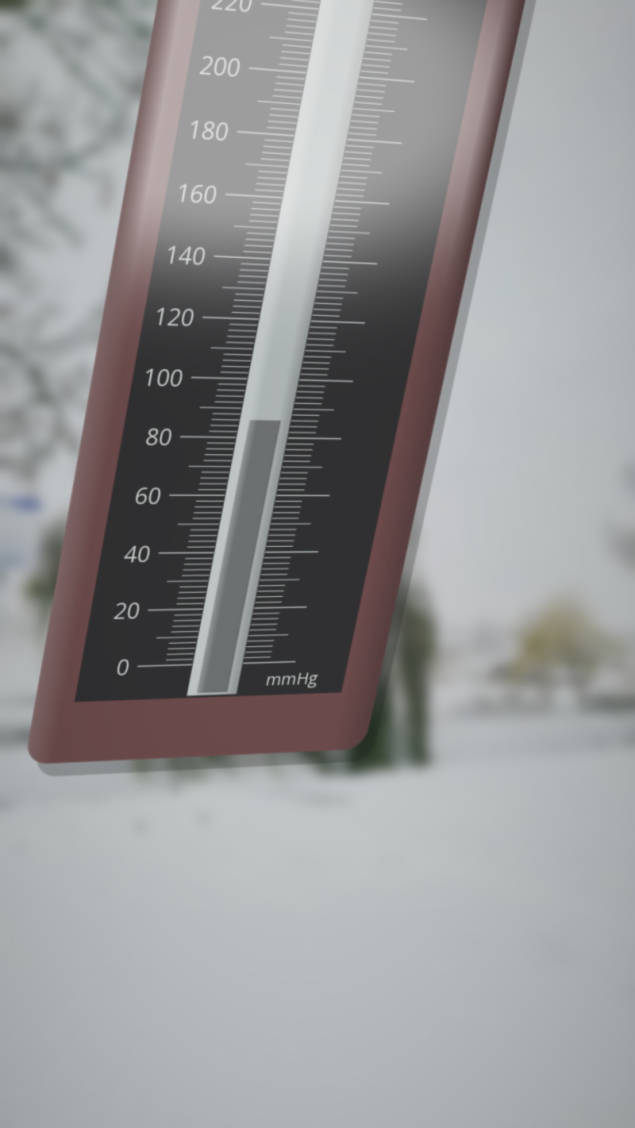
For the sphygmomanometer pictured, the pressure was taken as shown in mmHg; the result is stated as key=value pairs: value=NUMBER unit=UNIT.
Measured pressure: value=86 unit=mmHg
